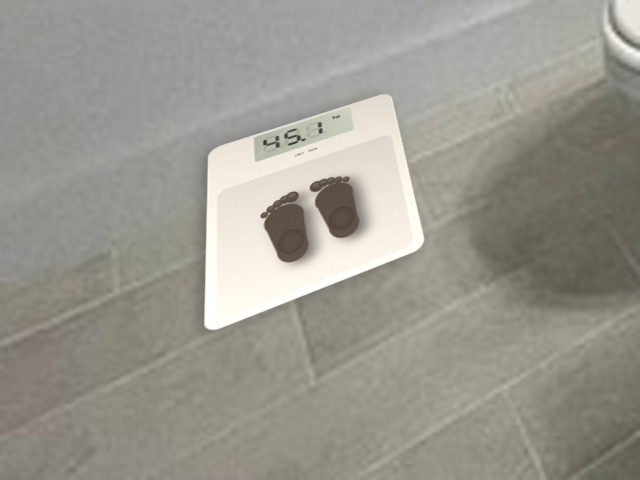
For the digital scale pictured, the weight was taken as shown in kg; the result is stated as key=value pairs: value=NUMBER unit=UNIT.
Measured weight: value=45.1 unit=kg
